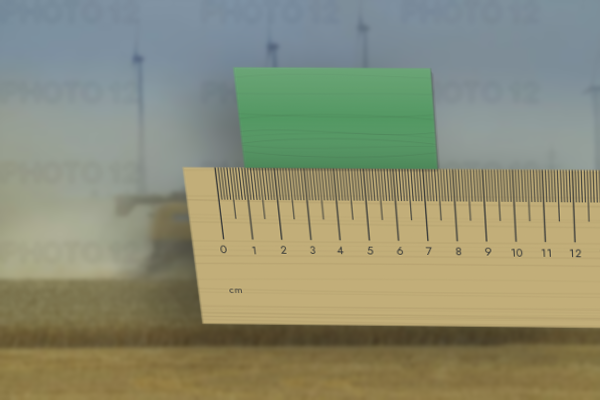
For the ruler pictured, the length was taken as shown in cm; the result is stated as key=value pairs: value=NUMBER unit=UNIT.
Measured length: value=6.5 unit=cm
